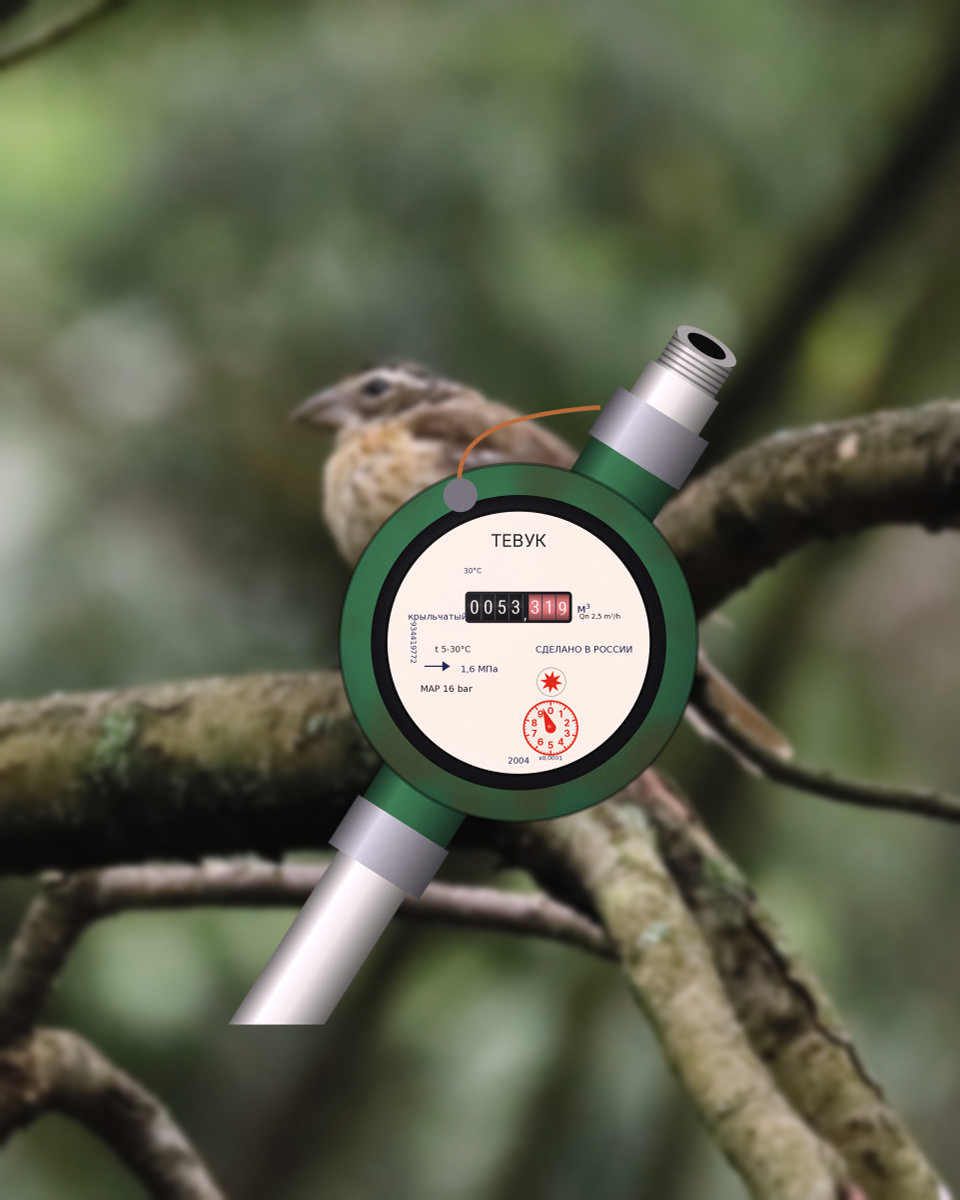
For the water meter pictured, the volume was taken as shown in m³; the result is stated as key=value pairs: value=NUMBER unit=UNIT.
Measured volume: value=53.3189 unit=m³
